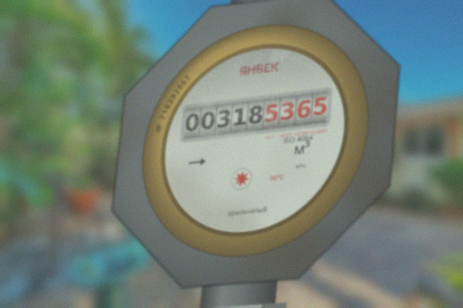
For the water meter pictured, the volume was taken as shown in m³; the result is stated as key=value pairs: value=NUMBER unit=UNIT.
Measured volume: value=318.5365 unit=m³
